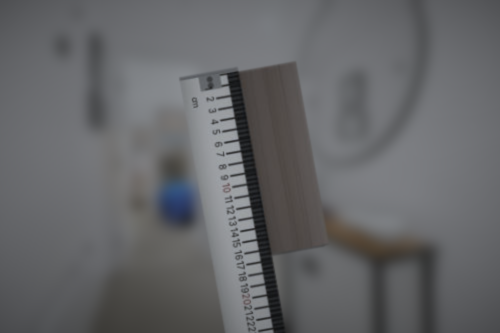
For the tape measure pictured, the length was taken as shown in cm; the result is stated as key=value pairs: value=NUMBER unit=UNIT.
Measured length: value=16.5 unit=cm
